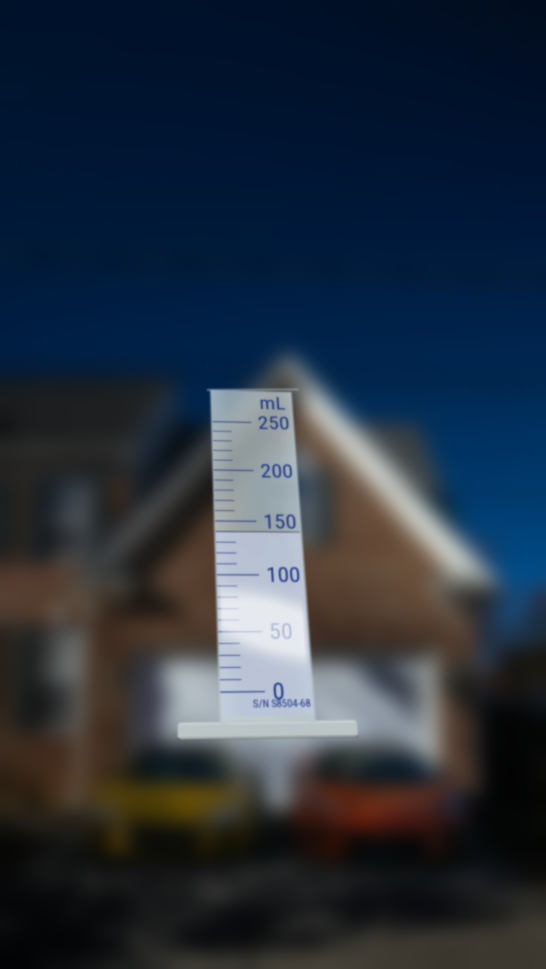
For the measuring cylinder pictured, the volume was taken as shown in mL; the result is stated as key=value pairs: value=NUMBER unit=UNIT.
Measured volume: value=140 unit=mL
